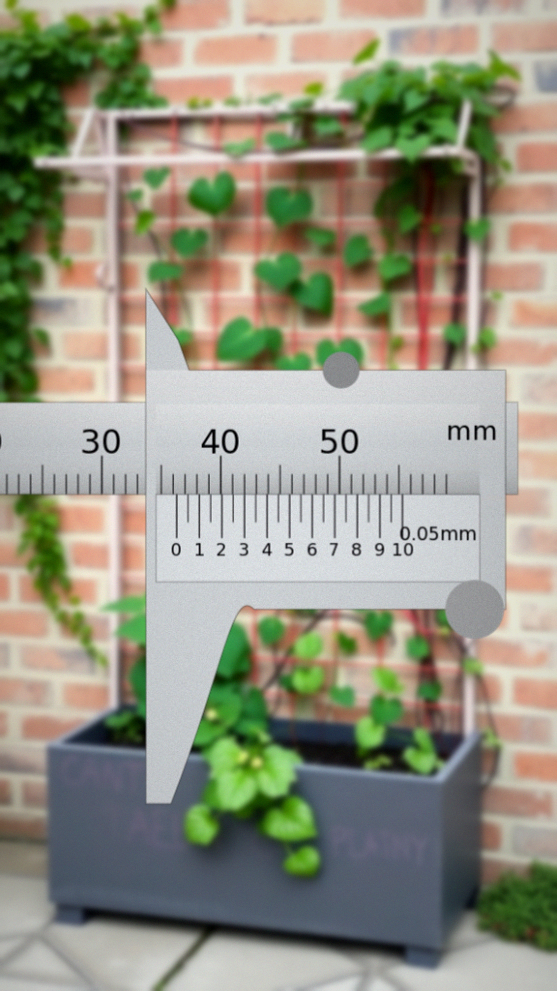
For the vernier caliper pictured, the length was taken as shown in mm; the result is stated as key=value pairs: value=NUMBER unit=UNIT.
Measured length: value=36.3 unit=mm
